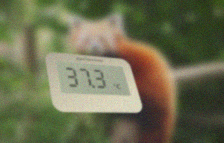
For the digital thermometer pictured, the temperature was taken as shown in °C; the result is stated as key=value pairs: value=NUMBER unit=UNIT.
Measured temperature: value=37.3 unit=°C
